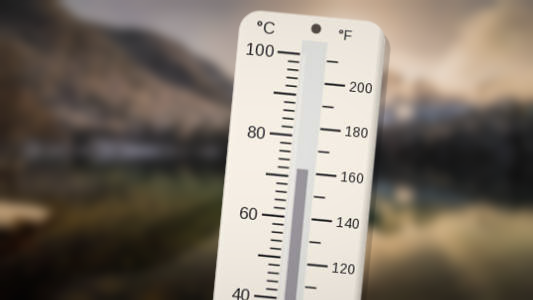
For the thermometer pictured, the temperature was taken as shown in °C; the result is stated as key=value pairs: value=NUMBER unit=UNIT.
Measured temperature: value=72 unit=°C
